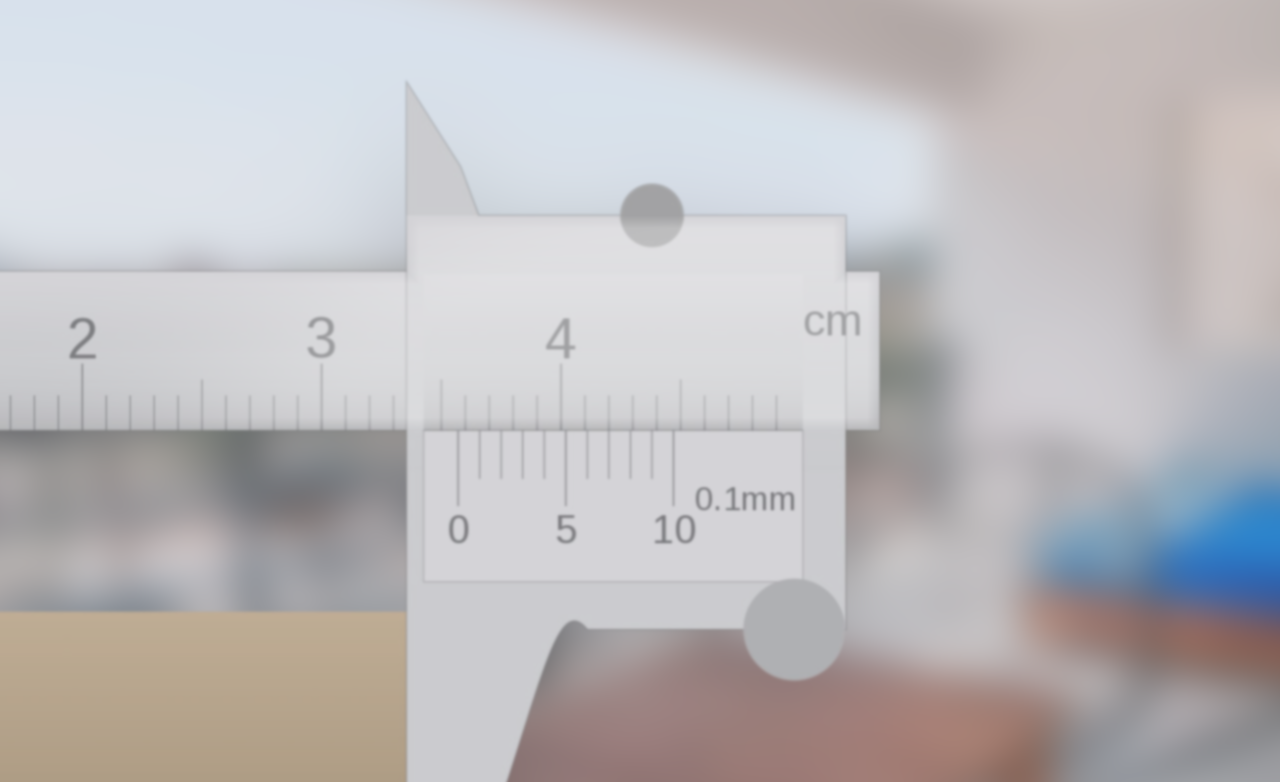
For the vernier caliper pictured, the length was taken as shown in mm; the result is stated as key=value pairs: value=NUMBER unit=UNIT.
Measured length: value=35.7 unit=mm
